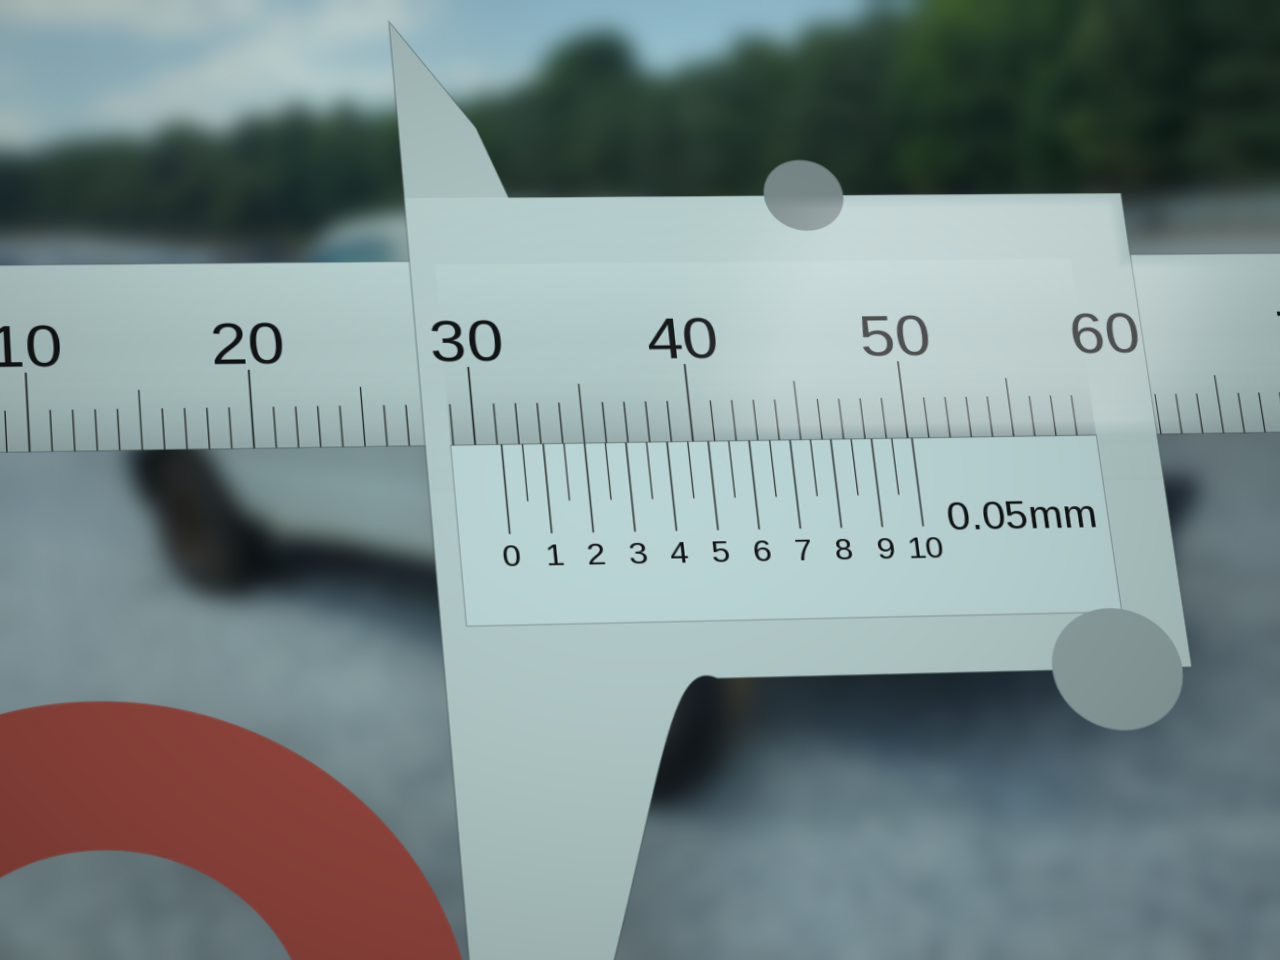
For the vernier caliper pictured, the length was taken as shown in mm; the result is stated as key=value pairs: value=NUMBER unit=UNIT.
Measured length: value=31.2 unit=mm
